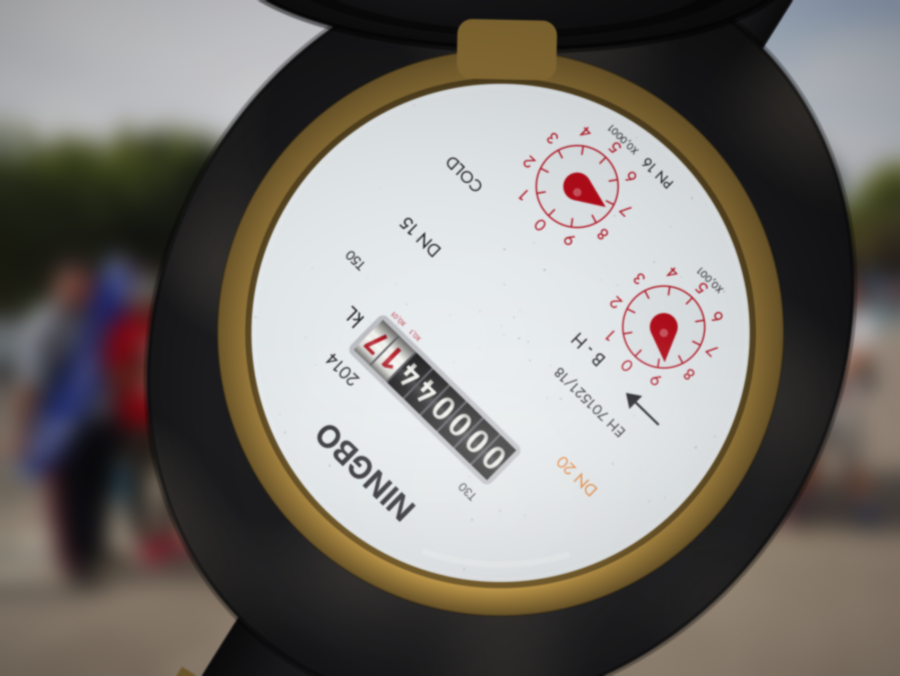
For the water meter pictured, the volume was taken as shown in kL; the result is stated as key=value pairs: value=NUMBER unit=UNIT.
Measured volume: value=44.1787 unit=kL
